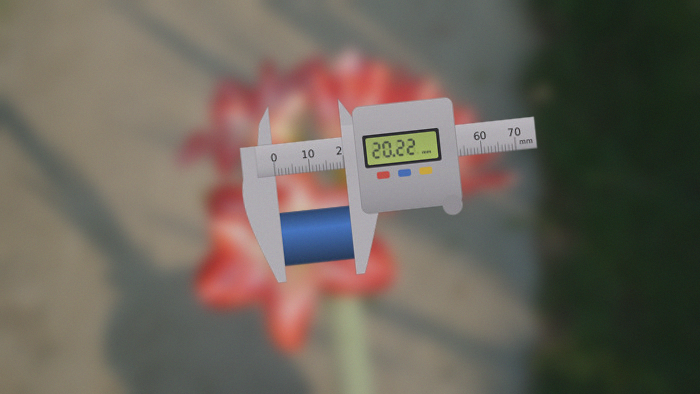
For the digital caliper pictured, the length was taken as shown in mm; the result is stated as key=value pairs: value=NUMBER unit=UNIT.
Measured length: value=20.22 unit=mm
